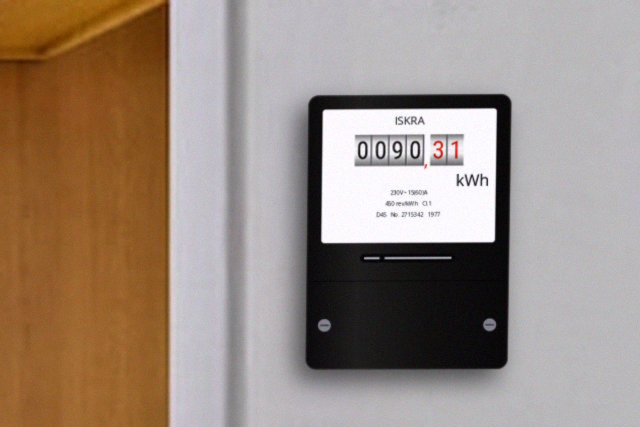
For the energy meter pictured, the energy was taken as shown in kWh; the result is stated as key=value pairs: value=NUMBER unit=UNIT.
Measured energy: value=90.31 unit=kWh
